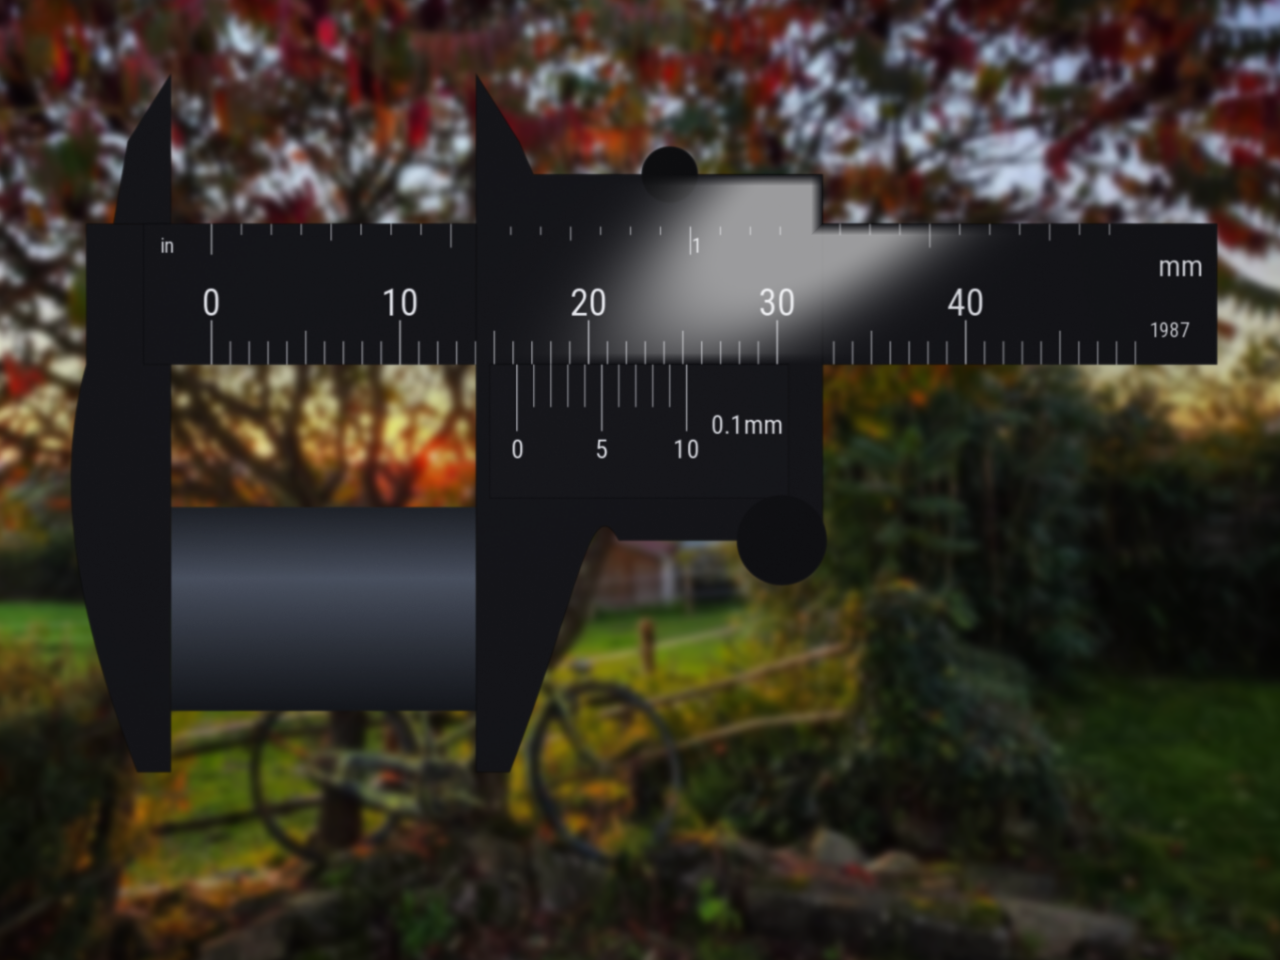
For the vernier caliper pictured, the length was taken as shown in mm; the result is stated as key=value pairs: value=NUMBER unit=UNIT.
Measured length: value=16.2 unit=mm
